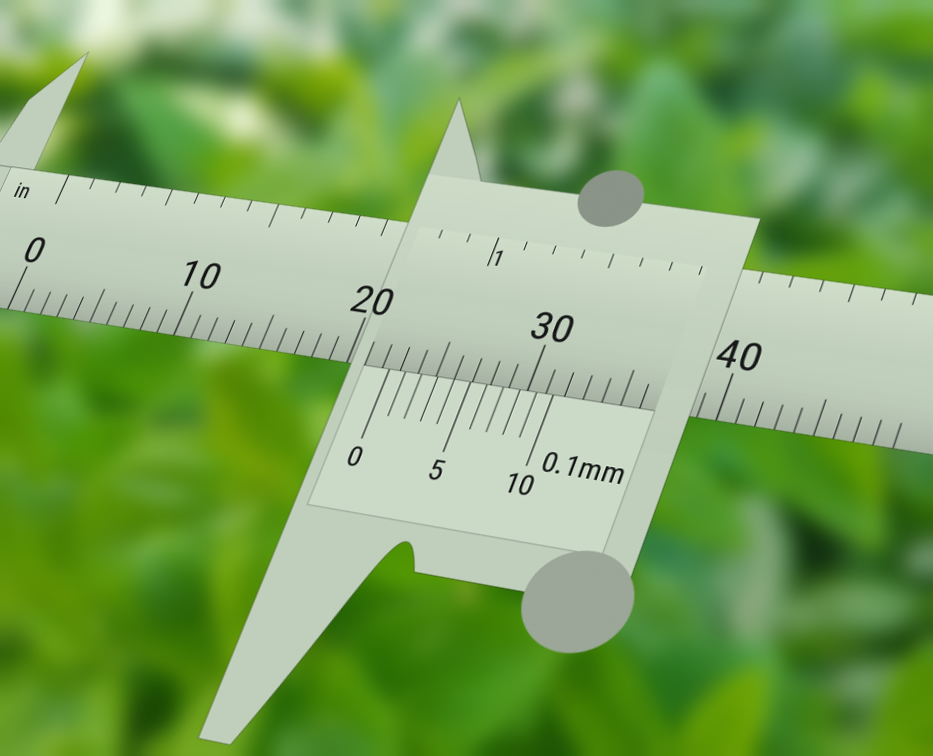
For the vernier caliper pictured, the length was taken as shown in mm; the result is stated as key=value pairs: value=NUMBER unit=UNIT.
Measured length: value=22.4 unit=mm
